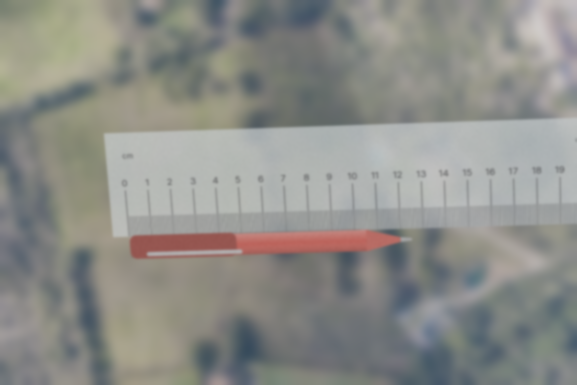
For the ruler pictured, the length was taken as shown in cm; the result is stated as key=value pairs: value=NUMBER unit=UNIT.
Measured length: value=12.5 unit=cm
